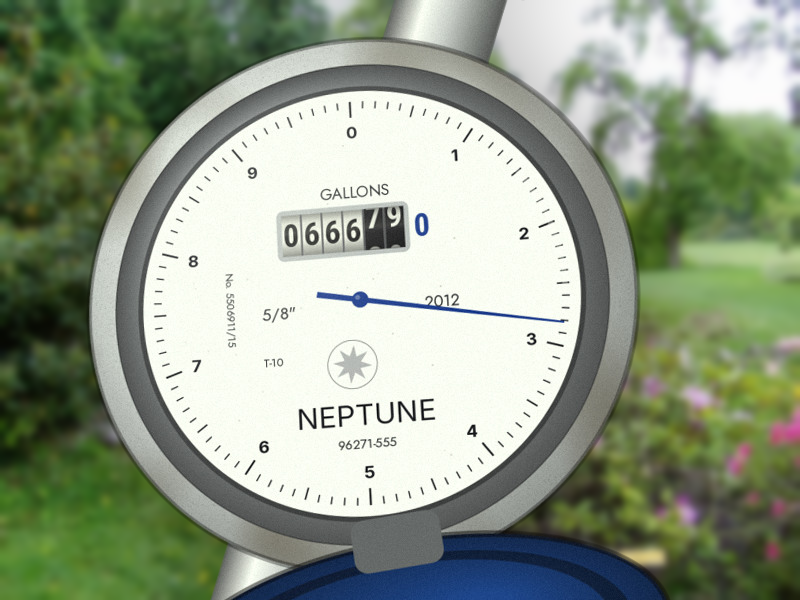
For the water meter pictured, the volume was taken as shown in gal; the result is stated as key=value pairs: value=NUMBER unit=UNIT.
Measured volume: value=666792.8 unit=gal
